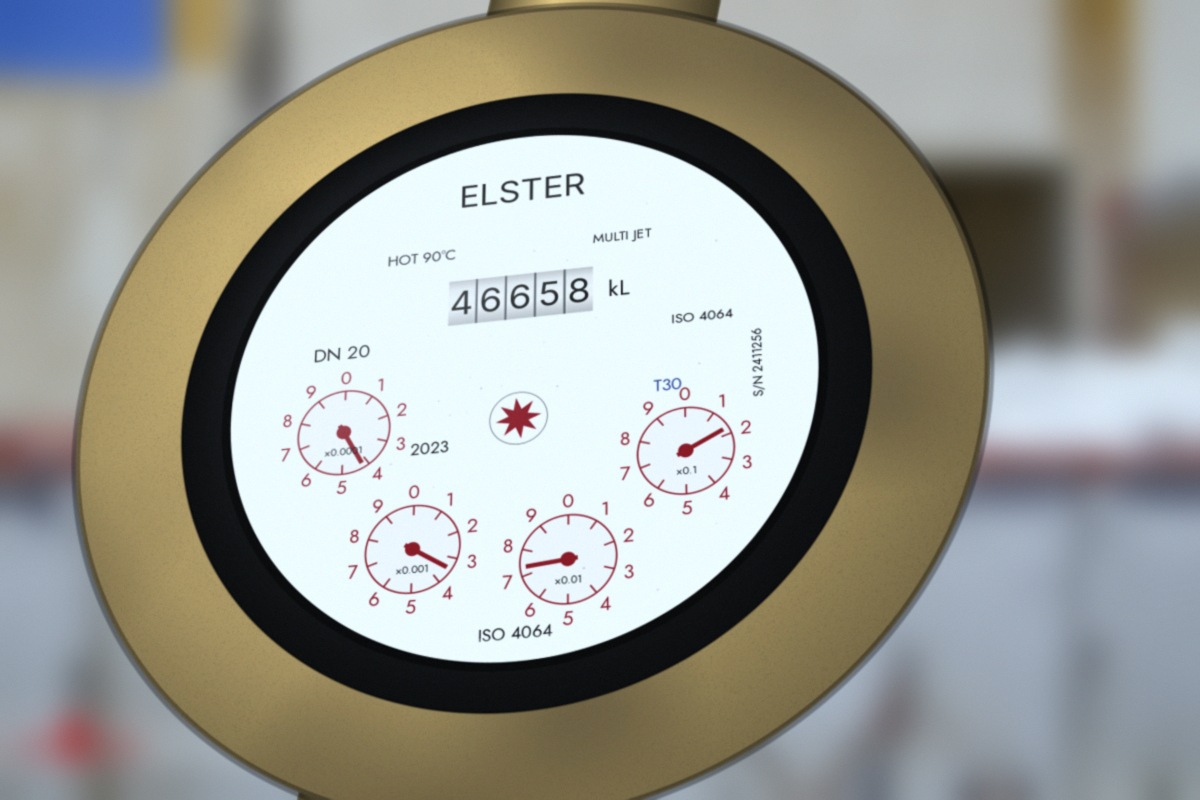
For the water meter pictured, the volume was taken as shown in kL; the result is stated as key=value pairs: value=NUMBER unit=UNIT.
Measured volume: value=46658.1734 unit=kL
